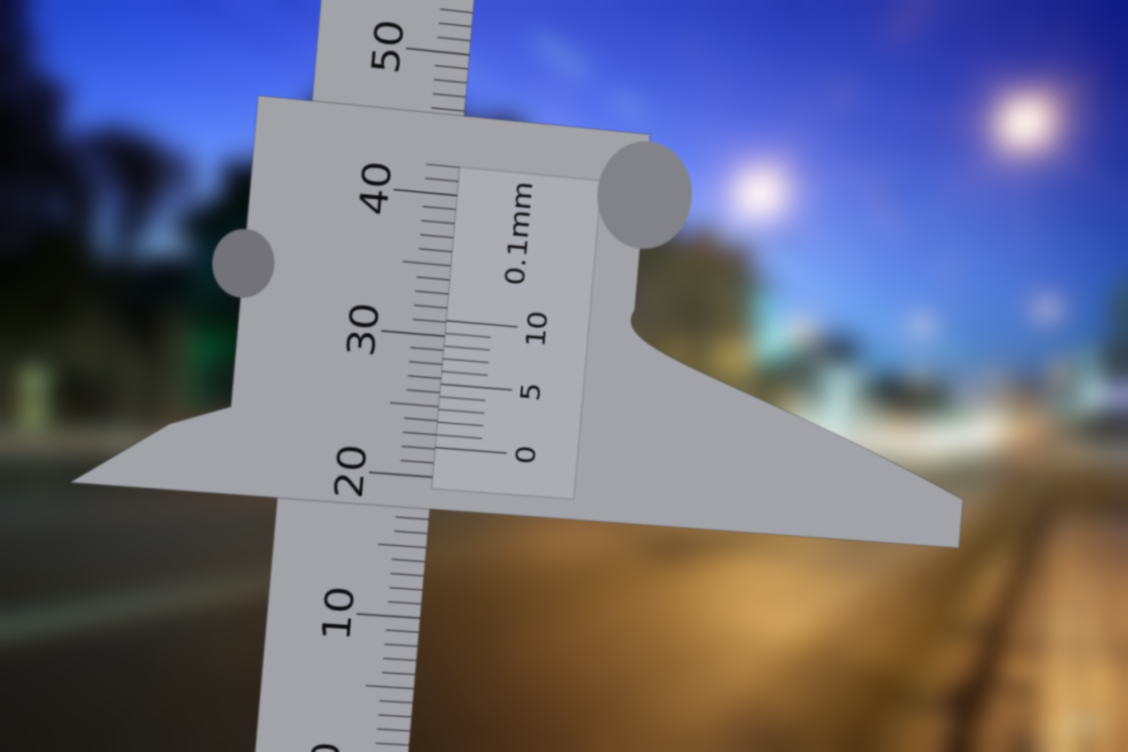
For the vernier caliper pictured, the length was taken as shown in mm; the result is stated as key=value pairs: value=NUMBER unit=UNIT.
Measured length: value=22.1 unit=mm
